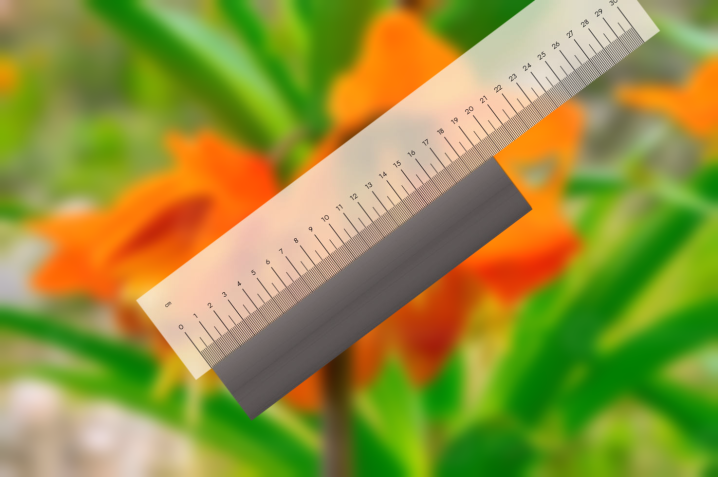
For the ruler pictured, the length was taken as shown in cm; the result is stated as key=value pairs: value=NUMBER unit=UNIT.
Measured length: value=19.5 unit=cm
